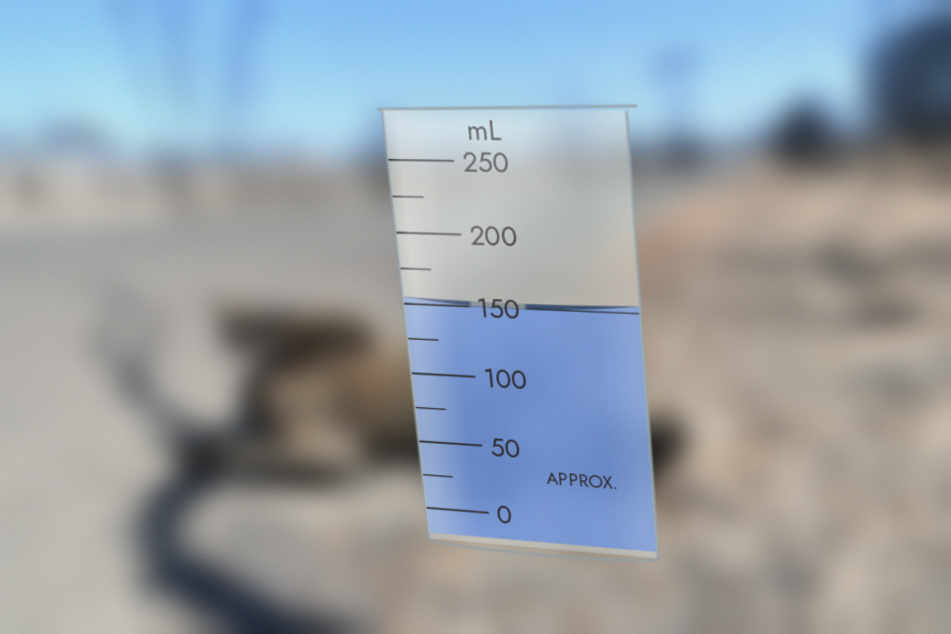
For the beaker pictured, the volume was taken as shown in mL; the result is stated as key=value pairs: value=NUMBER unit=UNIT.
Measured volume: value=150 unit=mL
